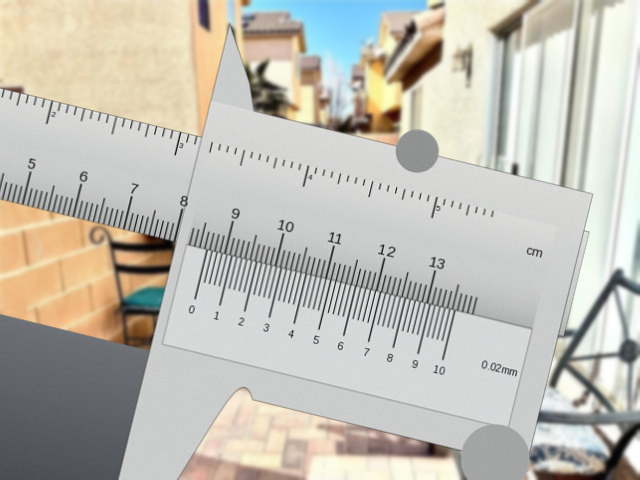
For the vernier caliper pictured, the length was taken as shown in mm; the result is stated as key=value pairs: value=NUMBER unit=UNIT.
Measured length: value=86.5 unit=mm
